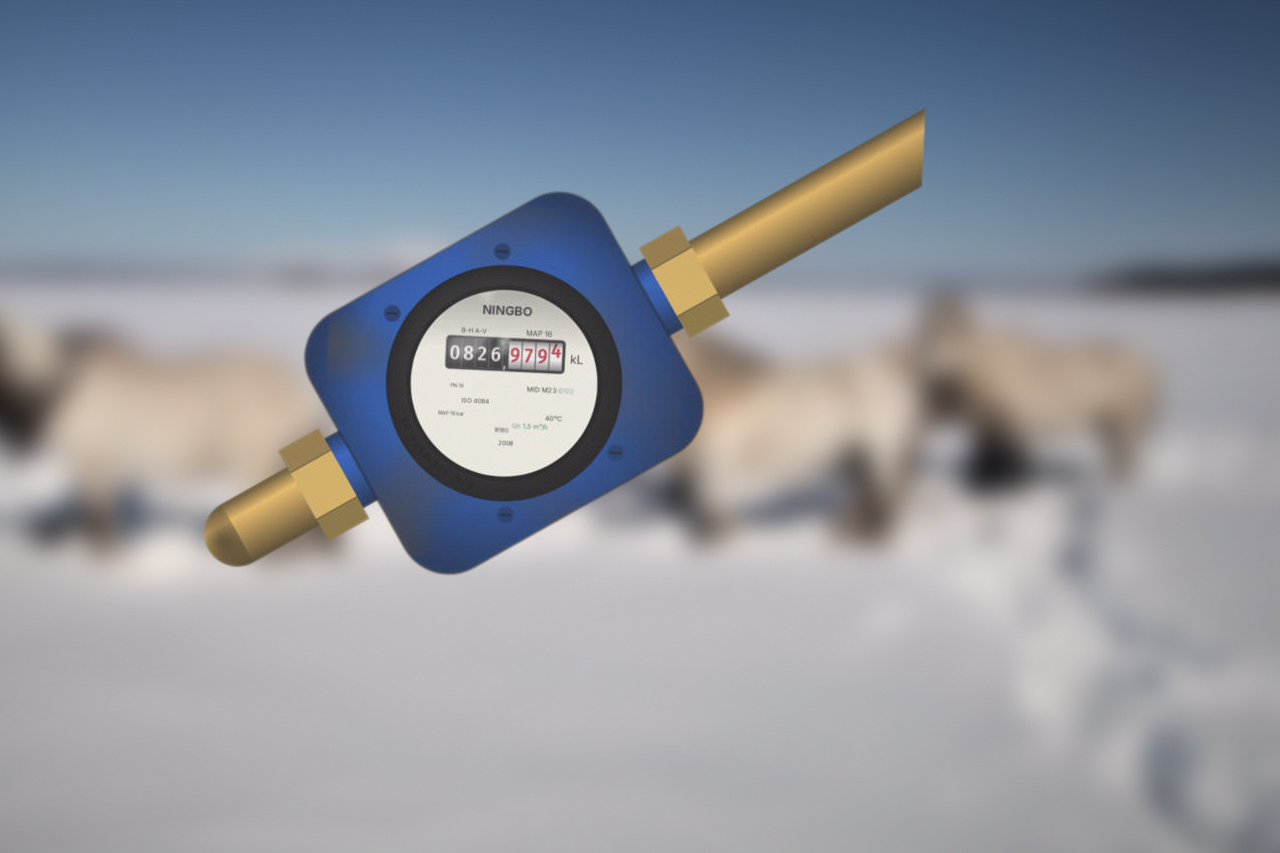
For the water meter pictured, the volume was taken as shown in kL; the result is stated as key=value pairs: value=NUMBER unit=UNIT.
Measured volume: value=826.9794 unit=kL
